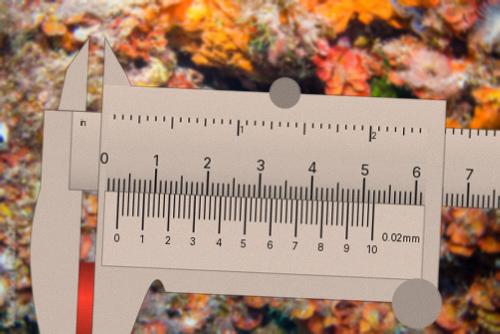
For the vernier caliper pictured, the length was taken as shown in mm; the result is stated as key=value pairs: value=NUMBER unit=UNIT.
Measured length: value=3.0 unit=mm
